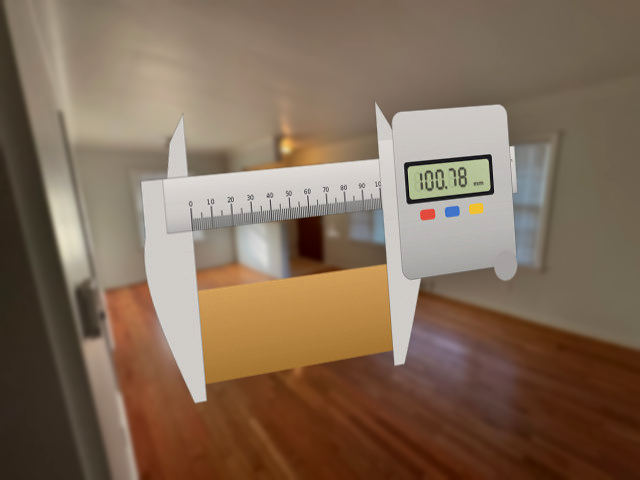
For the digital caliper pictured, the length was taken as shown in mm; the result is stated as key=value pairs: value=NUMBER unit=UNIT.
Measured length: value=100.78 unit=mm
